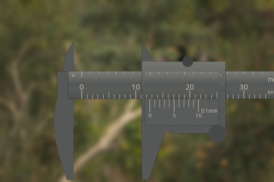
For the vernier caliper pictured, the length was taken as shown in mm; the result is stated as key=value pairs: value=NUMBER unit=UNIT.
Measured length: value=12.6 unit=mm
